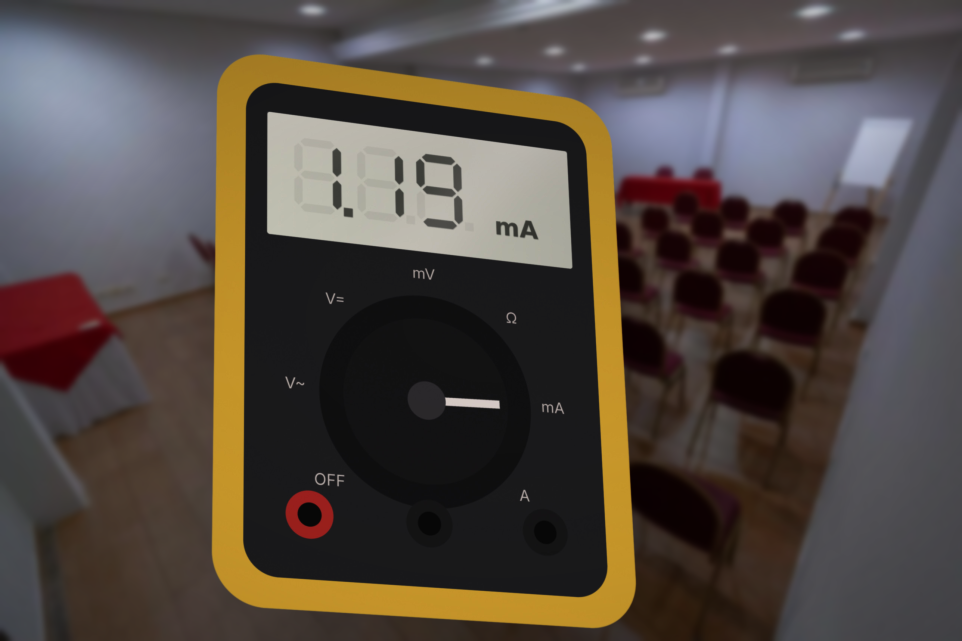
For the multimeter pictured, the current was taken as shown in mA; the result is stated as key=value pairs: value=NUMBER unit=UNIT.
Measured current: value=1.19 unit=mA
